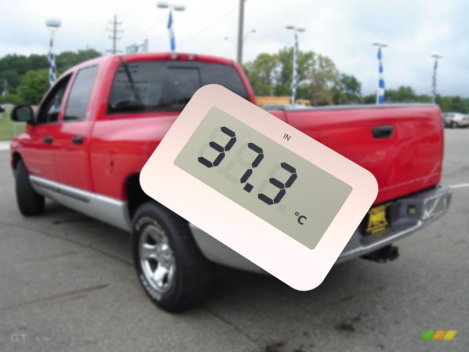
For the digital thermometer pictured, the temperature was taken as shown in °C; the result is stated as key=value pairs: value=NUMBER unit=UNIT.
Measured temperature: value=37.3 unit=°C
